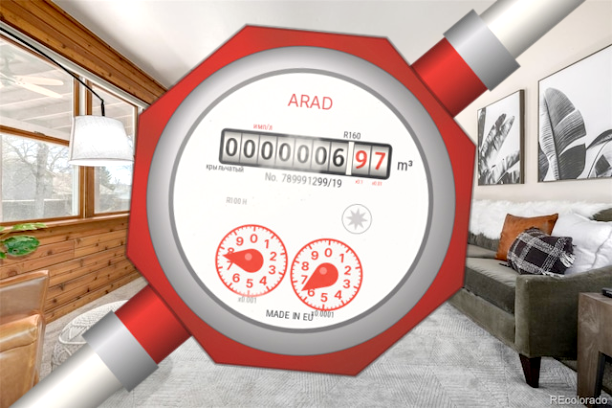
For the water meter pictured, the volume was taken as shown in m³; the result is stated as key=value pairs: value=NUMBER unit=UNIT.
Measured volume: value=6.9776 unit=m³
